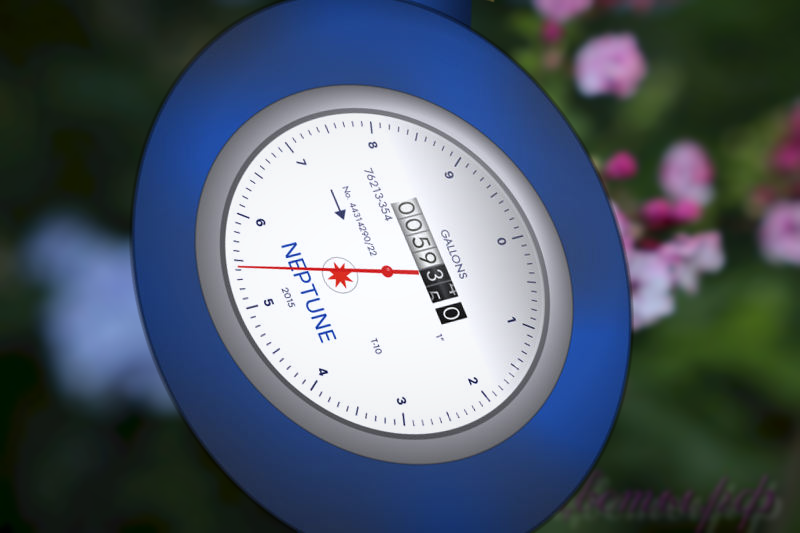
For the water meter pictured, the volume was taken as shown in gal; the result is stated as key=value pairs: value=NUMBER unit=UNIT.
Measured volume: value=59345.4 unit=gal
